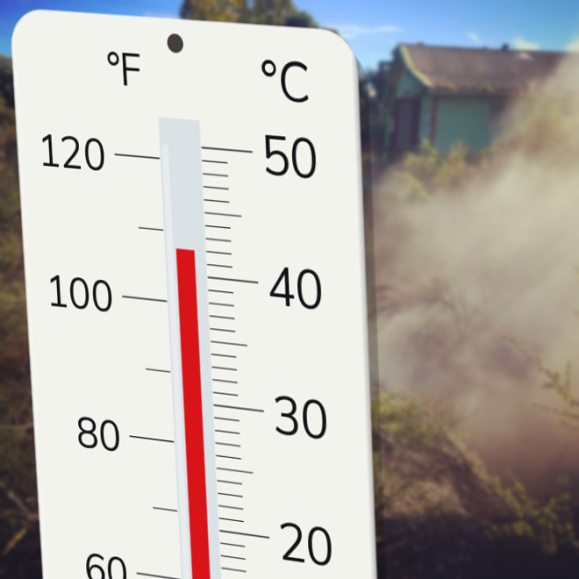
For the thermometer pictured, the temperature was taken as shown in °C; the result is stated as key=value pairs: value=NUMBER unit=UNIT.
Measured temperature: value=42 unit=°C
